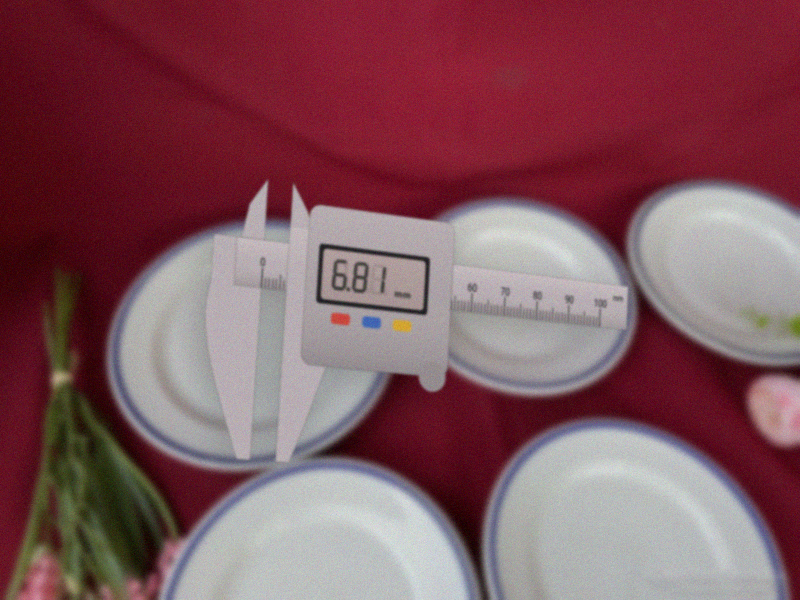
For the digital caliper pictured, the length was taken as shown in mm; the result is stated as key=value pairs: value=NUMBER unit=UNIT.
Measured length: value=6.81 unit=mm
